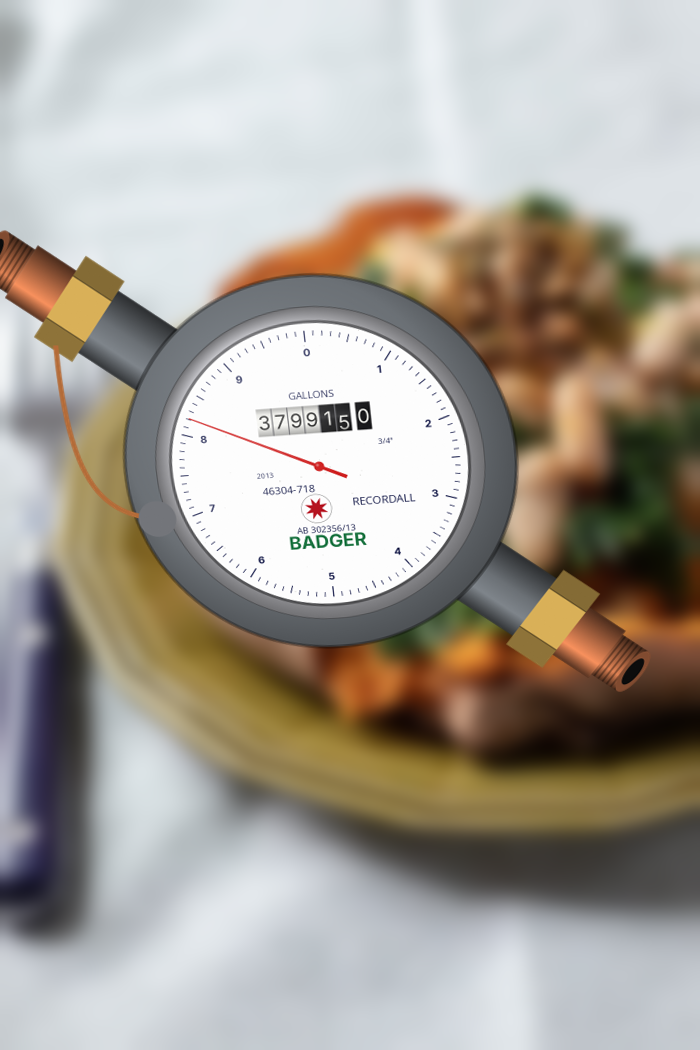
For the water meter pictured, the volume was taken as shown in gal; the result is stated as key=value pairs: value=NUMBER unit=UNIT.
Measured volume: value=3799148.2 unit=gal
